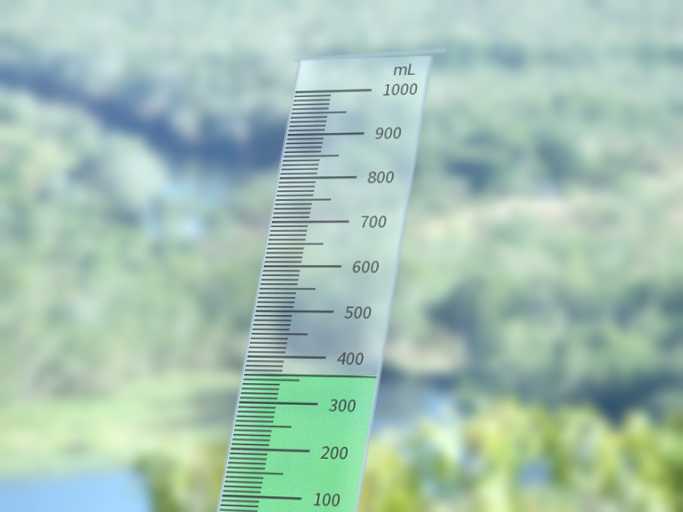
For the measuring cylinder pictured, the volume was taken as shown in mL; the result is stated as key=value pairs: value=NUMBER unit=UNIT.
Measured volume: value=360 unit=mL
